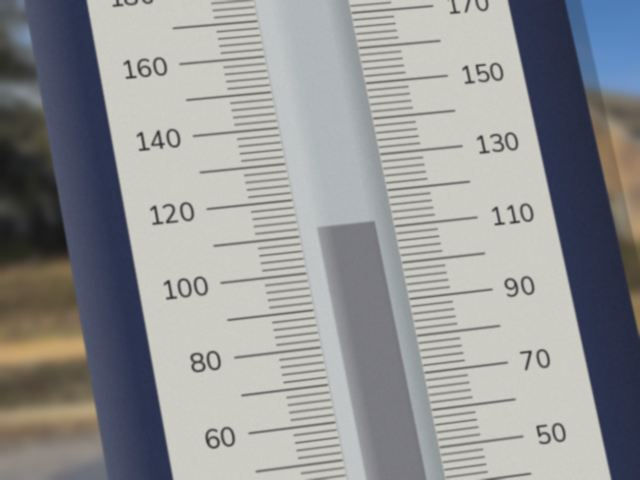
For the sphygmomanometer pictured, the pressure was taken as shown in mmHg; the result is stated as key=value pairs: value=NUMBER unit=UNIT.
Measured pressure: value=112 unit=mmHg
